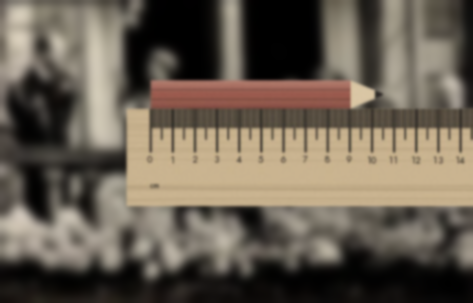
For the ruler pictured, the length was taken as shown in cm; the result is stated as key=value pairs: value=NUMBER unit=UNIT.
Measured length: value=10.5 unit=cm
